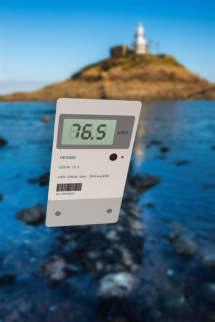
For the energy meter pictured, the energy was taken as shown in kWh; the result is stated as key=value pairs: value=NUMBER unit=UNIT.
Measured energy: value=76.5 unit=kWh
